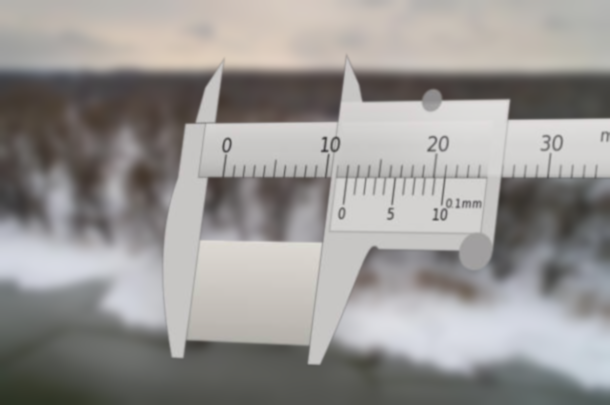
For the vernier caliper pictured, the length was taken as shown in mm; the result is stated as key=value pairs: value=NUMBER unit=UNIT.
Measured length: value=12.0 unit=mm
